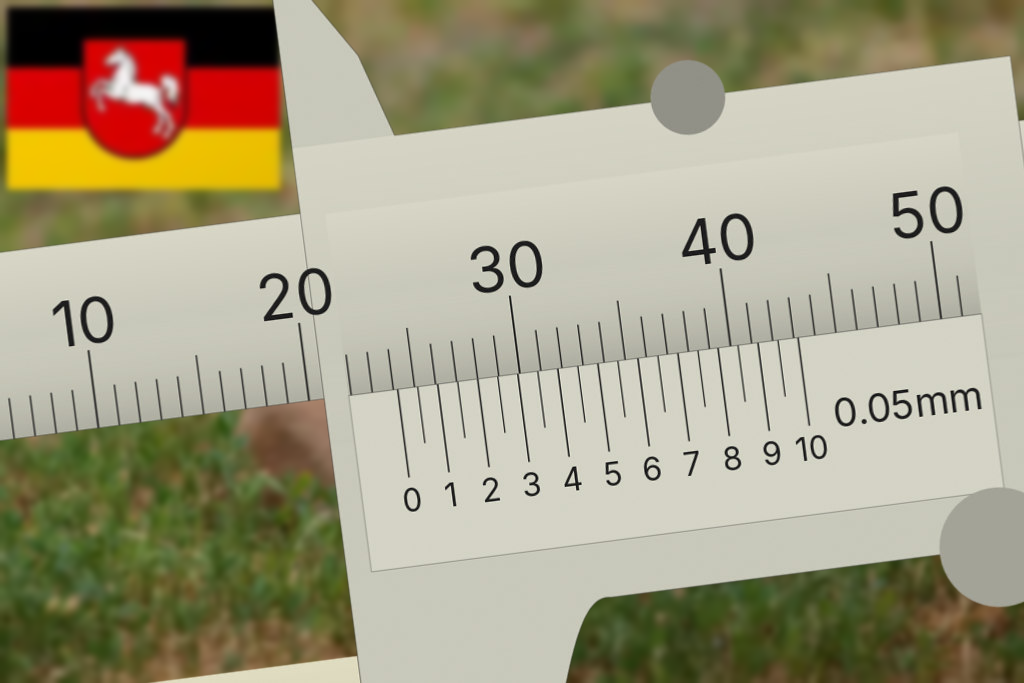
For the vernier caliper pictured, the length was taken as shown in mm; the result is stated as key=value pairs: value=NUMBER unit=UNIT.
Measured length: value=24.2 unit=mm
